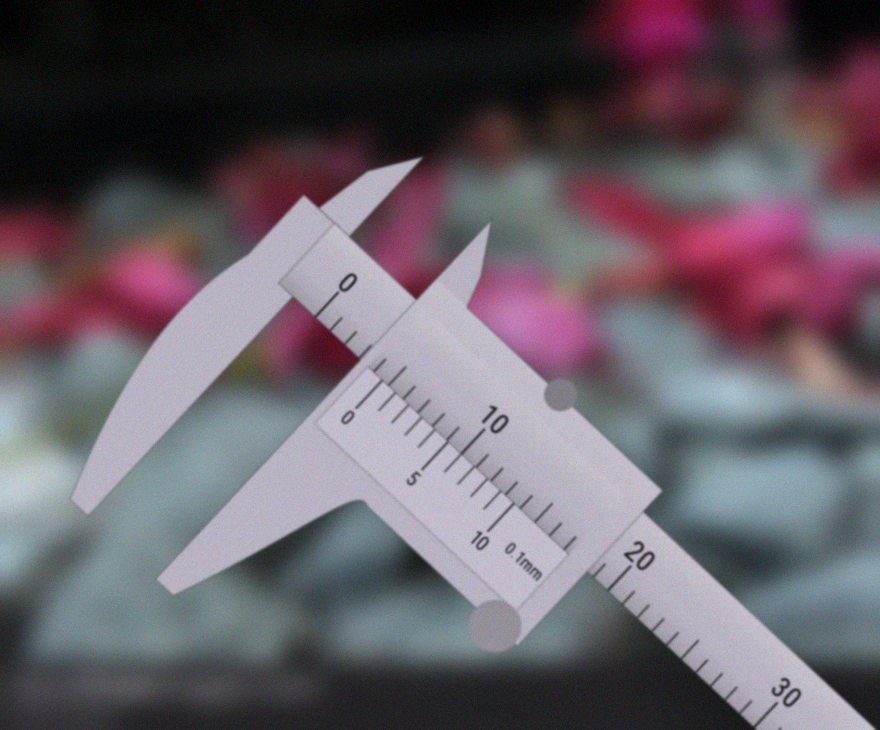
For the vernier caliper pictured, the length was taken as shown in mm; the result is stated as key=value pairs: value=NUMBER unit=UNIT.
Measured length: value=4.6 unit=mm
